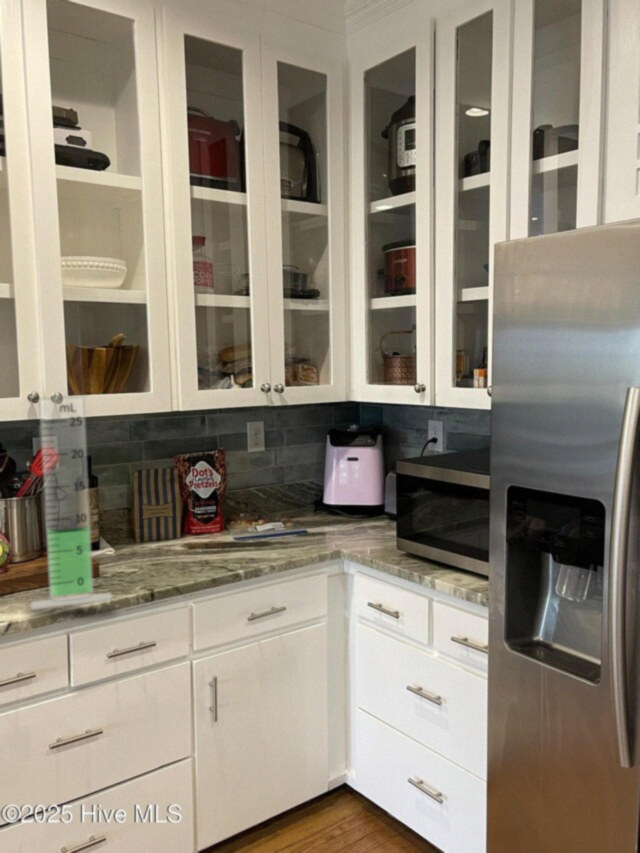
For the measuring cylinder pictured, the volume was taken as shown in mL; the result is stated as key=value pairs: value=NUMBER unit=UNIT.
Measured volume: value=8 unit=mL
